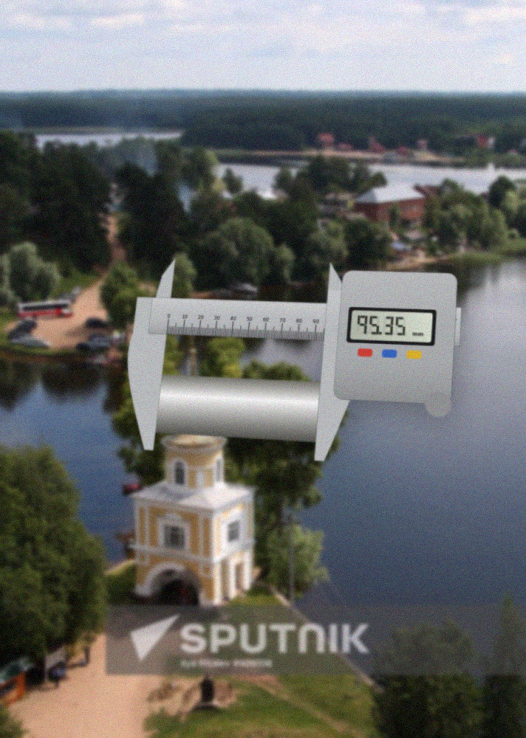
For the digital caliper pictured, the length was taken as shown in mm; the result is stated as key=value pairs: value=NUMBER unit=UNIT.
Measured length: value=95.35 unit=mm
